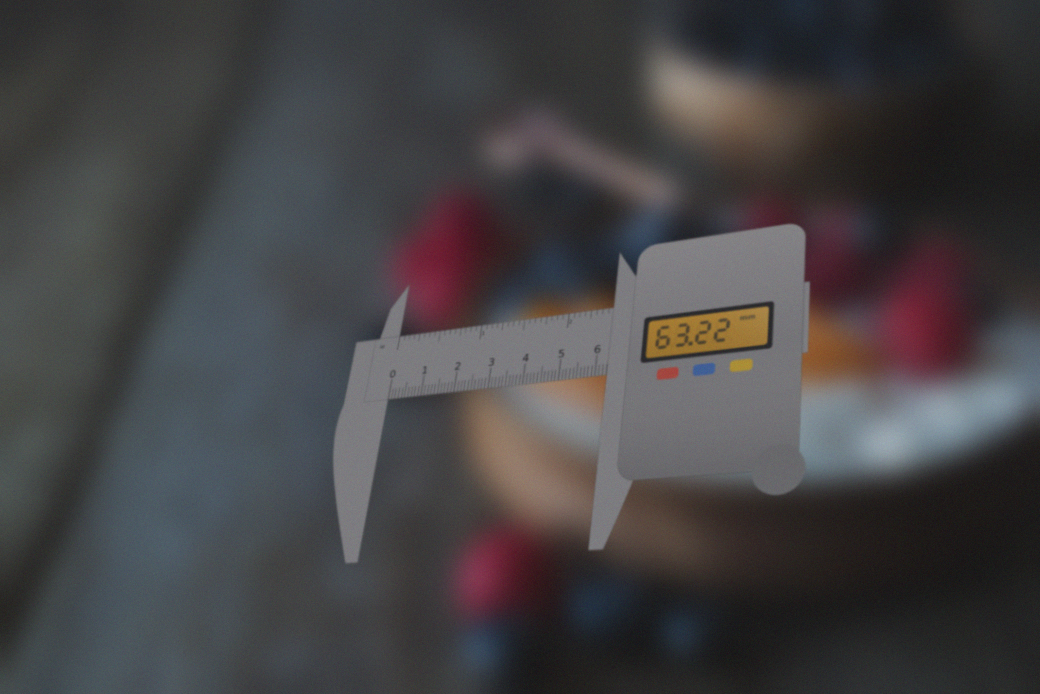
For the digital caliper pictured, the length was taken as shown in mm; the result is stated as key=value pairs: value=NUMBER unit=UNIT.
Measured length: value=63.22 unit=mm
